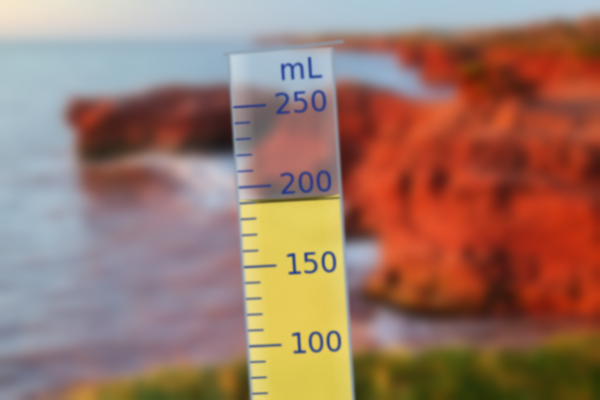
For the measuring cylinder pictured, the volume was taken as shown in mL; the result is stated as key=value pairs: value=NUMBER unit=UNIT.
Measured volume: value=190 unit=mL
